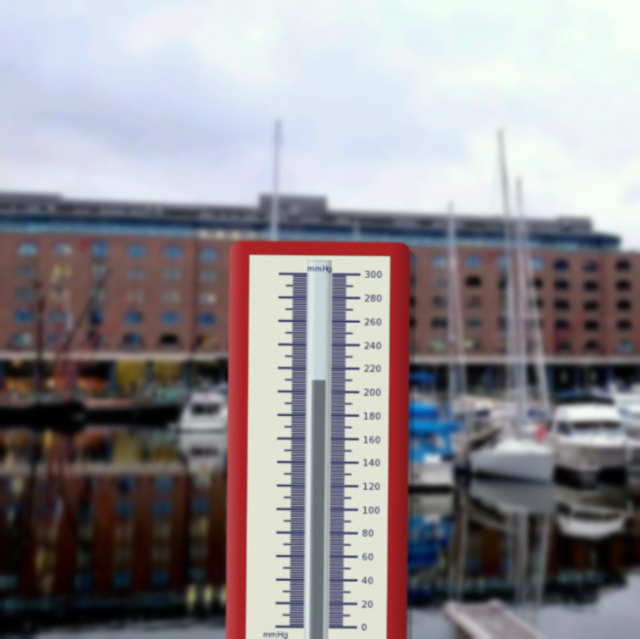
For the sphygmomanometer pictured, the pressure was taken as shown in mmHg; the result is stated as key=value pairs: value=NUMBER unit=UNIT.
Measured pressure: value=210 unit=mmHg
